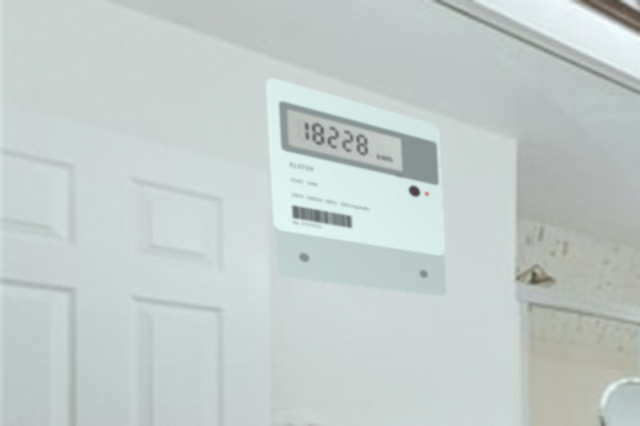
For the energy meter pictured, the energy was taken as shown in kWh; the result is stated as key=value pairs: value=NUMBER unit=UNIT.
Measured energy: value=18228 unit=kWh
